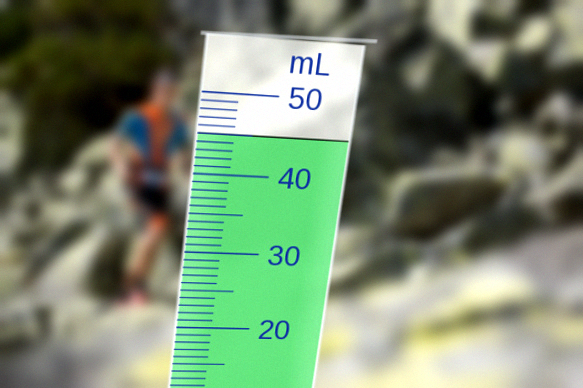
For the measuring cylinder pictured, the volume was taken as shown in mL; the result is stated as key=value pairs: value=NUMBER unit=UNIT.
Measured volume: value=45 unit=mL
